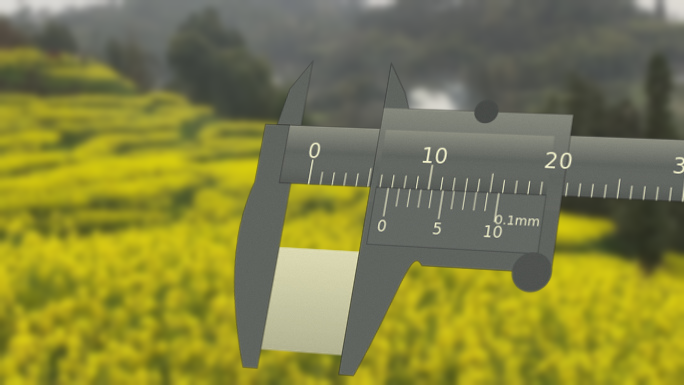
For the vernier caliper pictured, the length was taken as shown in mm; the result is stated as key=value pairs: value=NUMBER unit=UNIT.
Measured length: value=6.7 unit=mm
